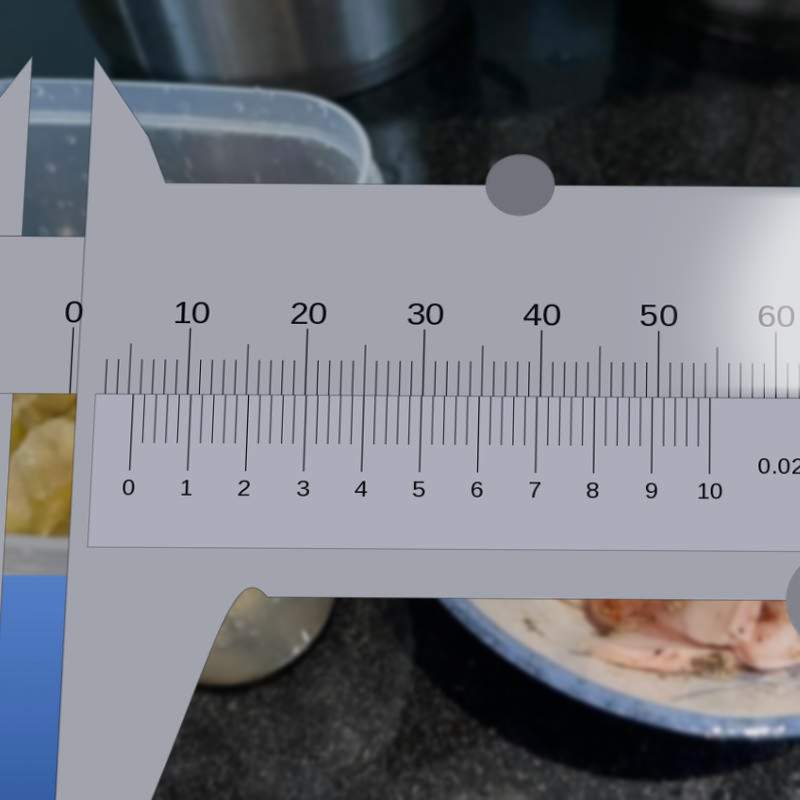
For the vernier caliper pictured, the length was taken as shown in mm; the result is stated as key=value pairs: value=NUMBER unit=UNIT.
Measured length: value=5.4 unit=mm
